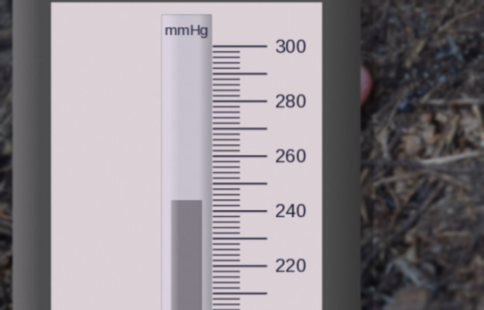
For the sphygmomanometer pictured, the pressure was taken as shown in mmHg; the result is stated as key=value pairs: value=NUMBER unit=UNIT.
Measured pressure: value=244 unit=mmHg
